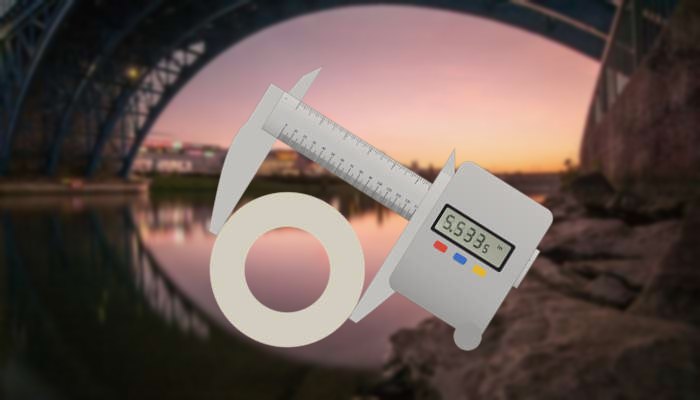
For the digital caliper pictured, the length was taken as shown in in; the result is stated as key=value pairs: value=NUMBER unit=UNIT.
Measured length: value=5.5335 unit=in
